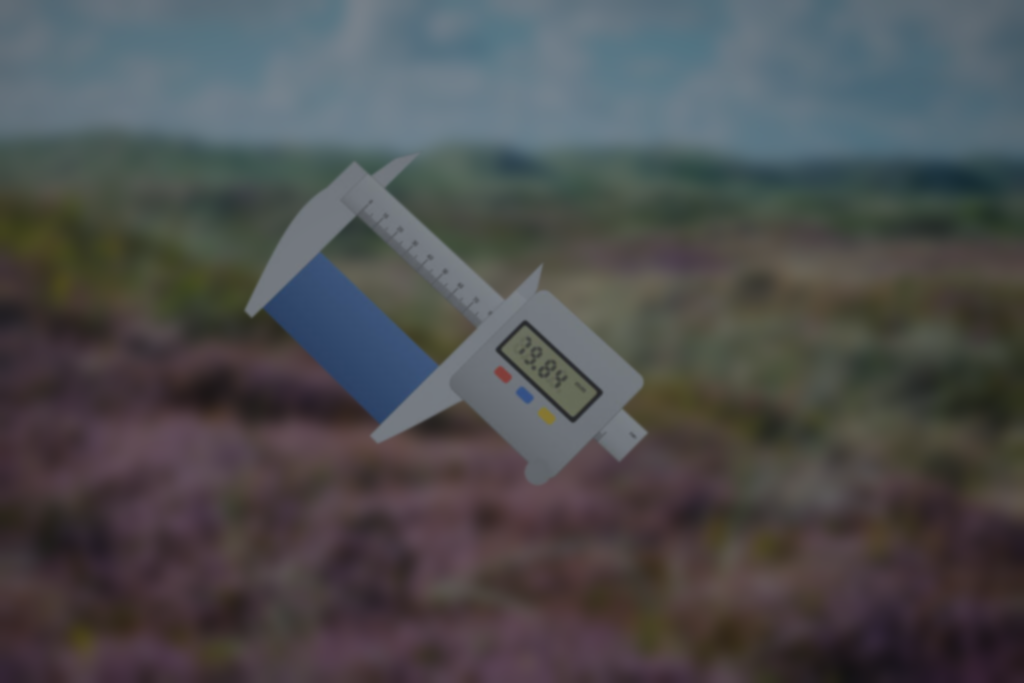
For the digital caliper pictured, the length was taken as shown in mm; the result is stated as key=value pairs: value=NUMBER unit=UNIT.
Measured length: value=79.84 unit=mm
